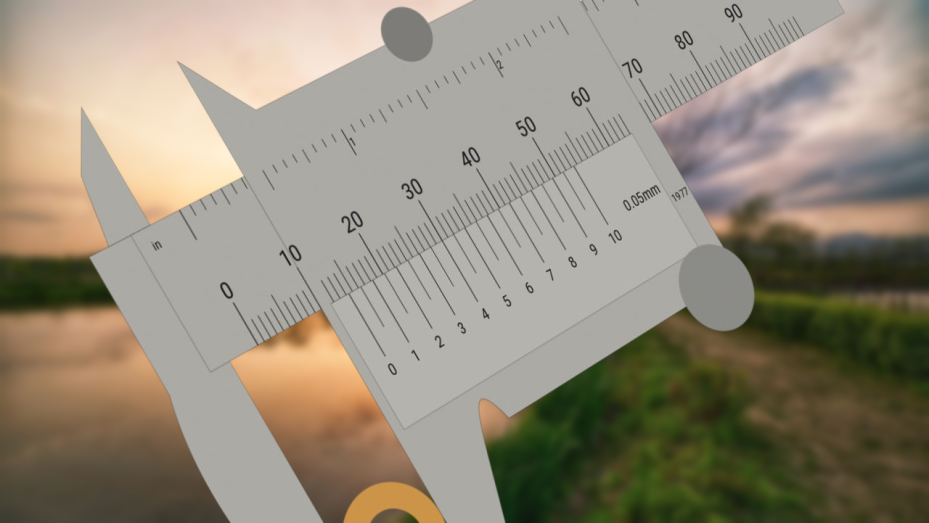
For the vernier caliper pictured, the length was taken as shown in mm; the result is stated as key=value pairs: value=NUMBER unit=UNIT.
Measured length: value=14.4 unit=mm
